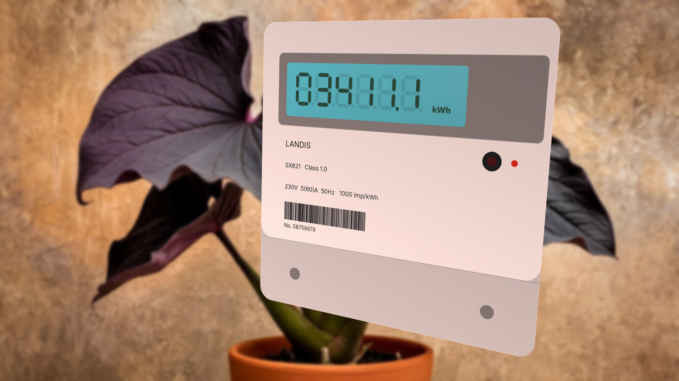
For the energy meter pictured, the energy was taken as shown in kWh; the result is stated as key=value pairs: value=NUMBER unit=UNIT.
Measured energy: value=3411.1 unit=kWh
